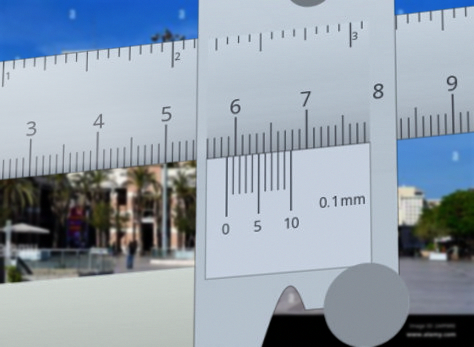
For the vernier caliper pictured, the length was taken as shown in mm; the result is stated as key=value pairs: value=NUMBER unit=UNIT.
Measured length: value=58.8 unit=mm
